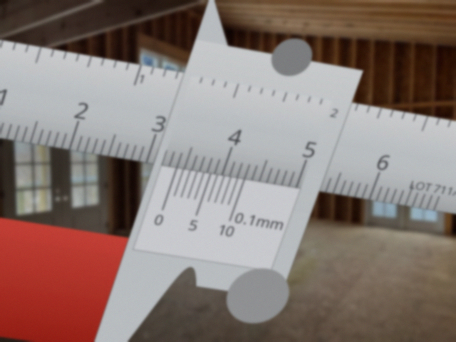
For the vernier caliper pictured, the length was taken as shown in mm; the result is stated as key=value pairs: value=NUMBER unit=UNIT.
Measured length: value=34.0 unit=mm
